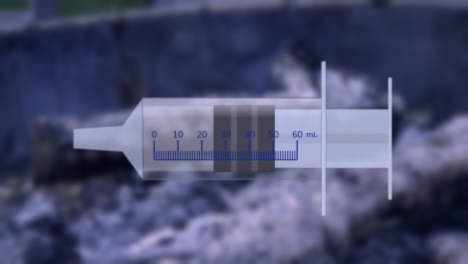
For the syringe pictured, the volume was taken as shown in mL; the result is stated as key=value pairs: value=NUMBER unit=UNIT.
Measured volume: value=25 unit=mL
